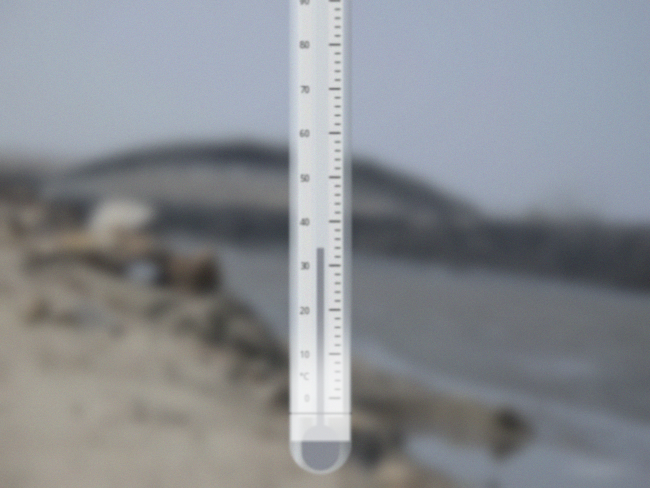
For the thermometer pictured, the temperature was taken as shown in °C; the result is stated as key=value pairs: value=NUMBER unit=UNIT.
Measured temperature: value=34 unit=°C
